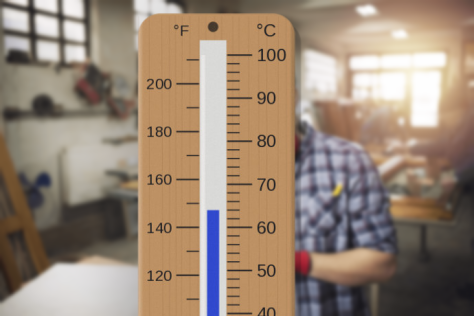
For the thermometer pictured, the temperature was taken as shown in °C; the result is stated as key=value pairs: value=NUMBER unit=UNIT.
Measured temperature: value=64 unit=°C
